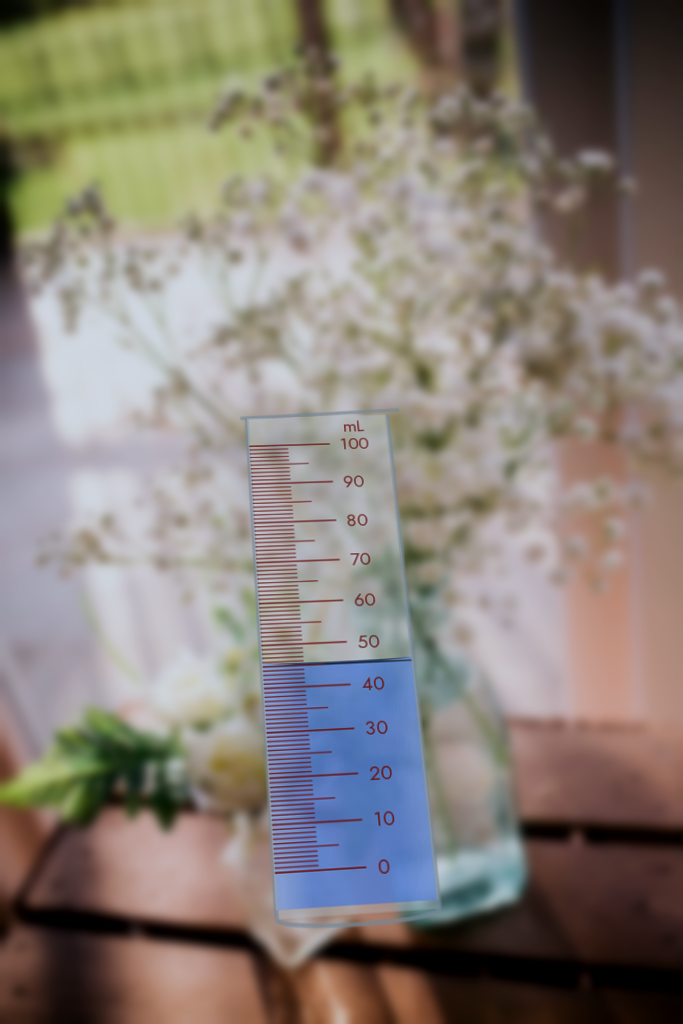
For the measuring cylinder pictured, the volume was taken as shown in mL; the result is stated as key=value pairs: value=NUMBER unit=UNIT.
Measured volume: value=45 unit=mL
